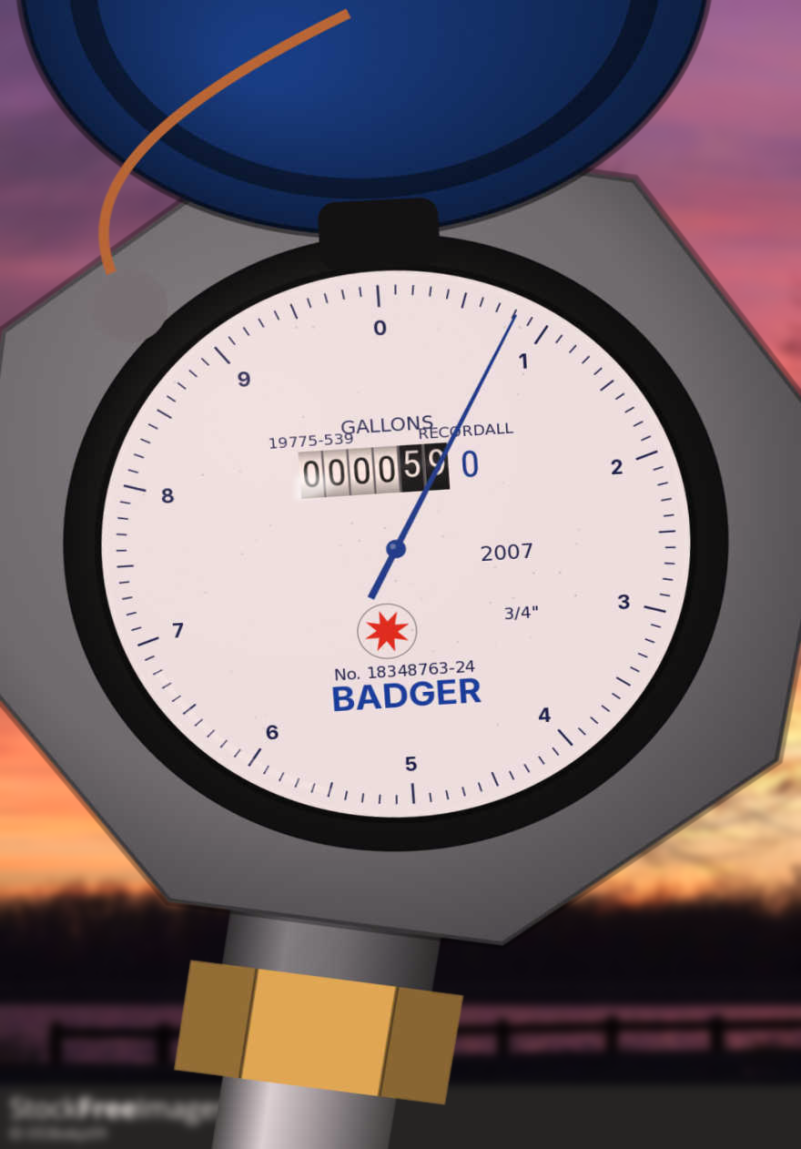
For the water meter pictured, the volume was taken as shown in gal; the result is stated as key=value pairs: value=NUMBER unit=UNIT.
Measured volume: value=590.8 unit=gal
